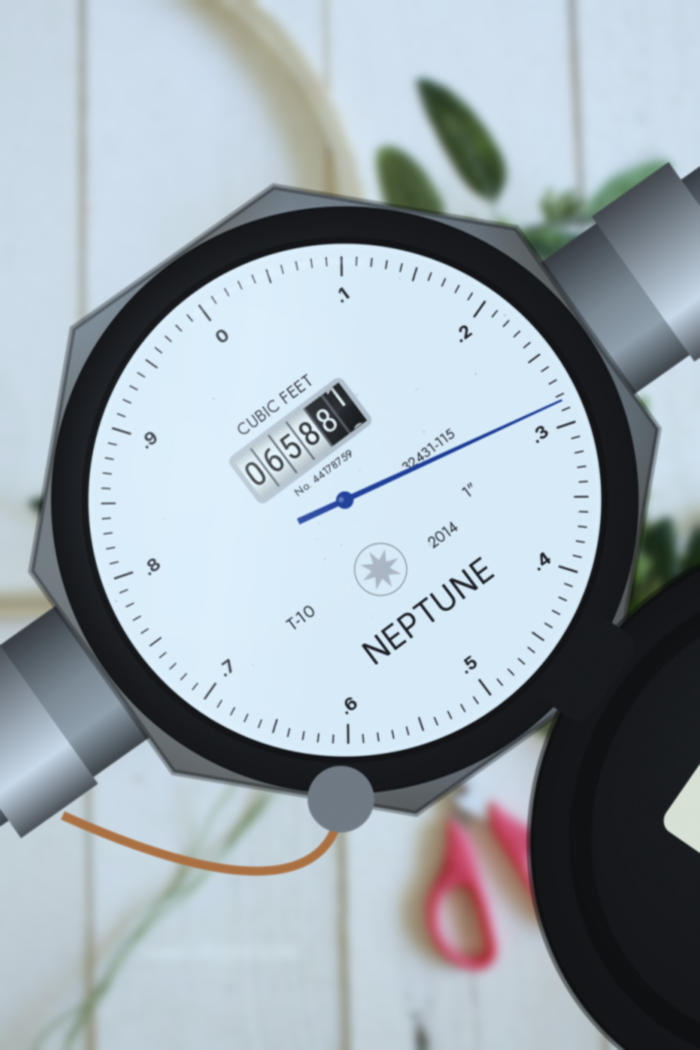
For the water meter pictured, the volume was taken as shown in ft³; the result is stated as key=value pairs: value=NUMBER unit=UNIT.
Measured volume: value=65881.28 unit=ft³
